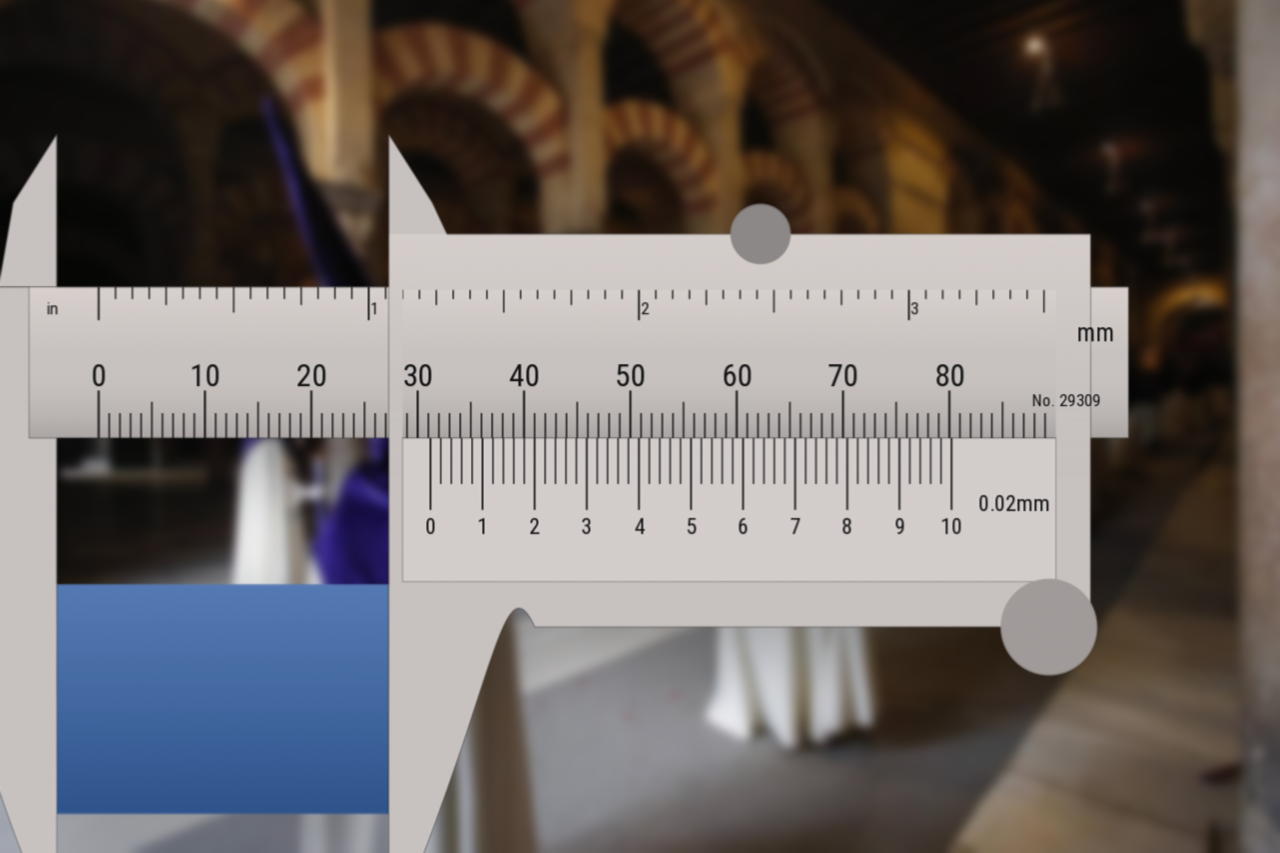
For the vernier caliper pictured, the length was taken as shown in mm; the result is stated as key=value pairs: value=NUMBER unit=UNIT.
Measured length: value=31.2 unit=mm
